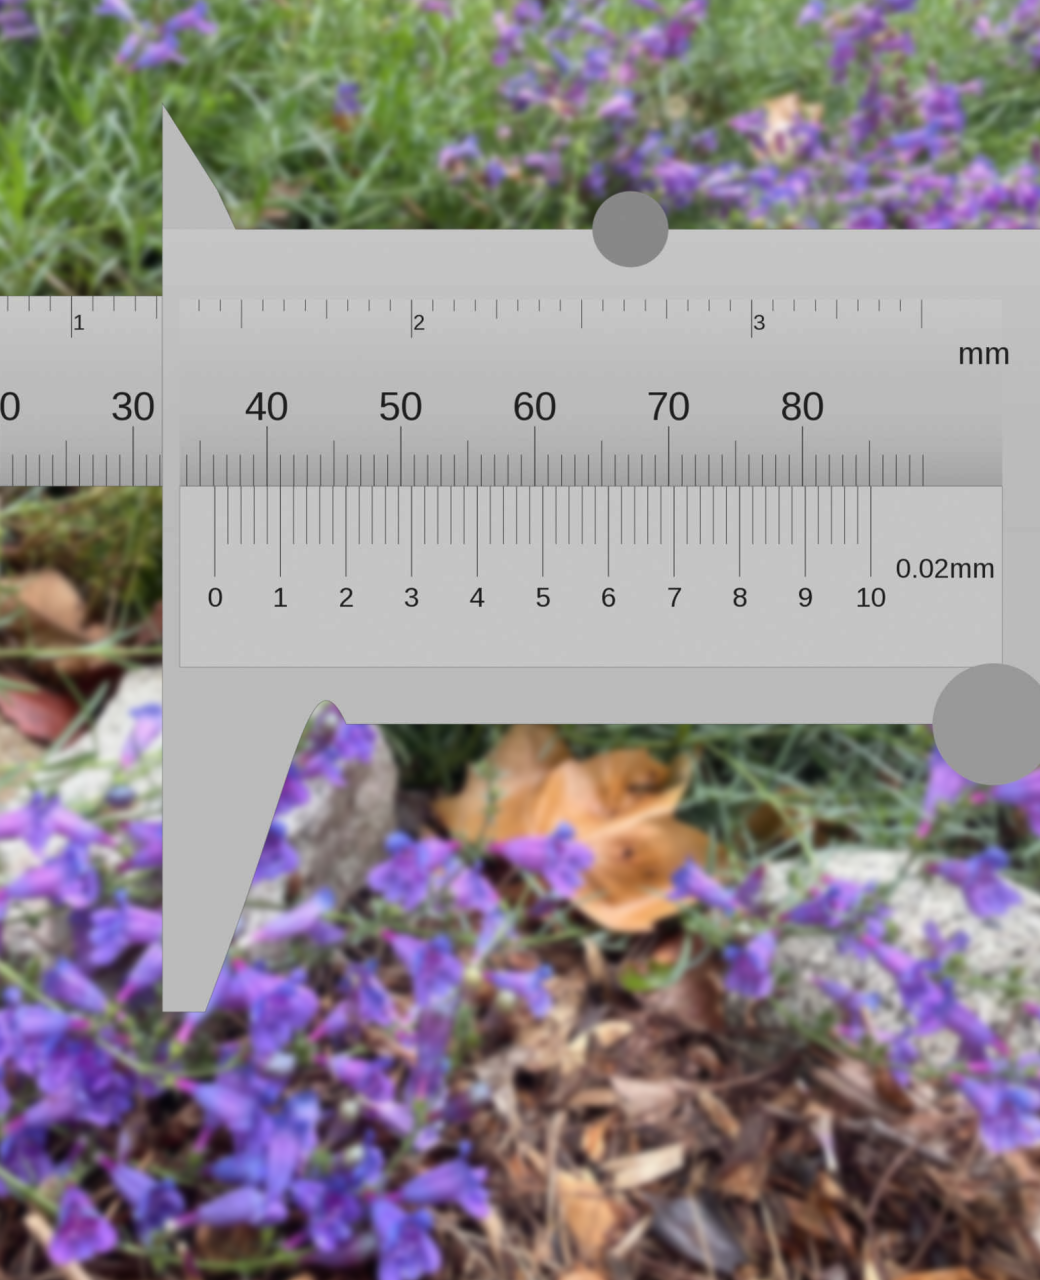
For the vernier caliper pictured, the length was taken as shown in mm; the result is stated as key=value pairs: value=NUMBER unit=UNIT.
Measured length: value=36.1 unit=mm
